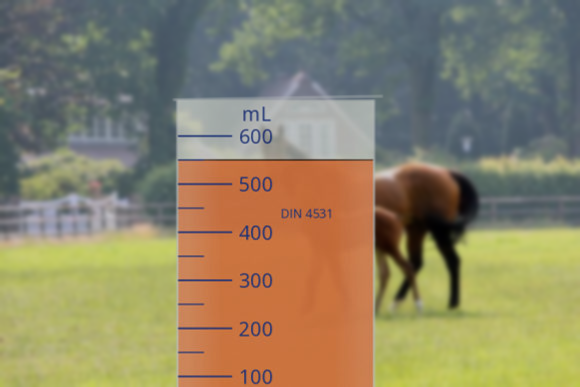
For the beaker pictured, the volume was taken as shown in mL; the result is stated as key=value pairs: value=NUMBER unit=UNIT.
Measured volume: value=550 unit=mL
